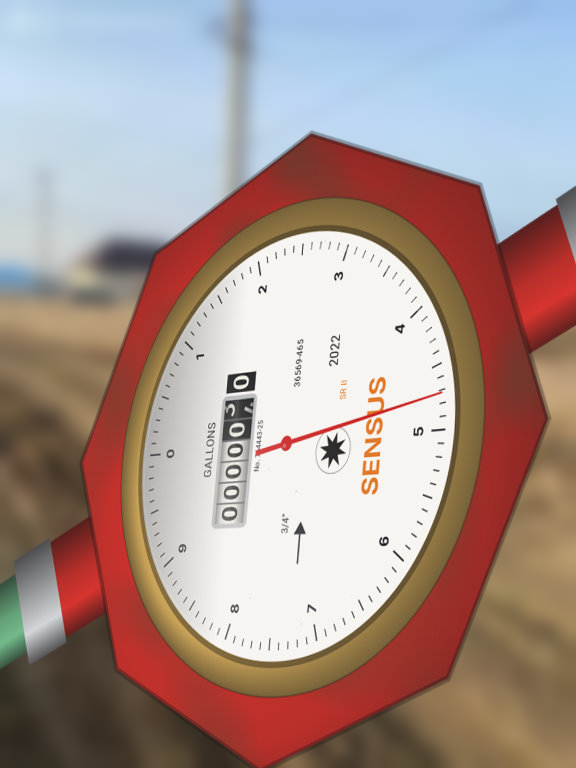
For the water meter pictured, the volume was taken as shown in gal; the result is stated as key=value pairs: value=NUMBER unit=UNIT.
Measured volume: value=34.7 unit=gal
